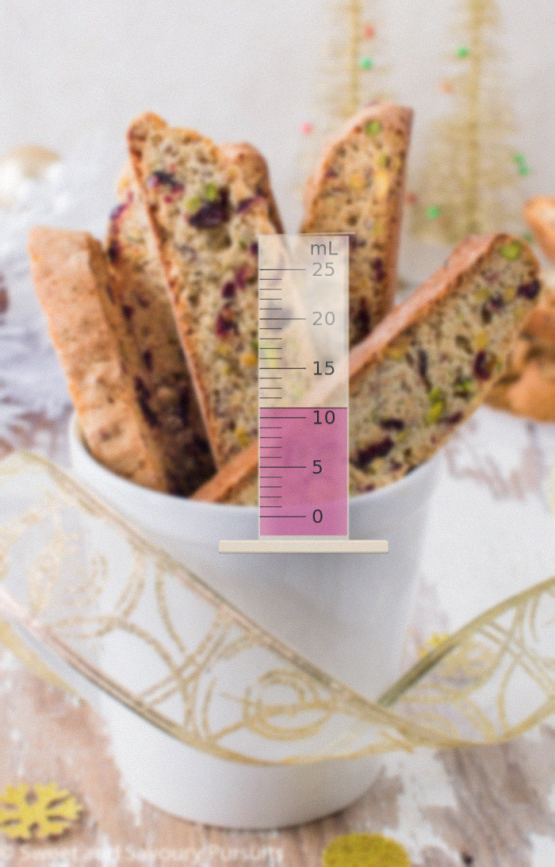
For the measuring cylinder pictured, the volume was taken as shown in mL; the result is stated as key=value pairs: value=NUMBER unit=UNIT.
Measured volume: value=11 unit=mL
